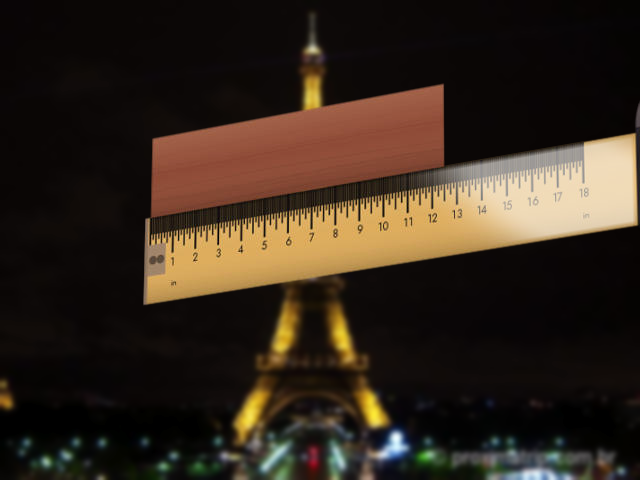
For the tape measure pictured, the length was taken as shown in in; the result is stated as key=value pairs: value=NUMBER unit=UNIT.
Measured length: value=12.5 unit=in
